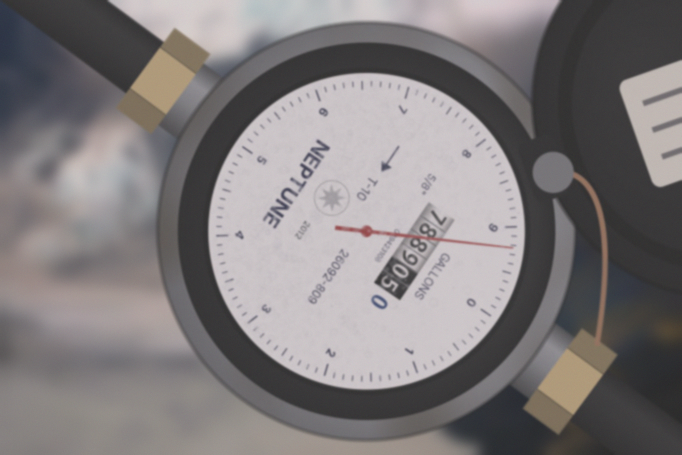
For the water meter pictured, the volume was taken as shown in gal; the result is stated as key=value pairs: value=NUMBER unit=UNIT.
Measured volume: value=7889049.2 unit=gal
